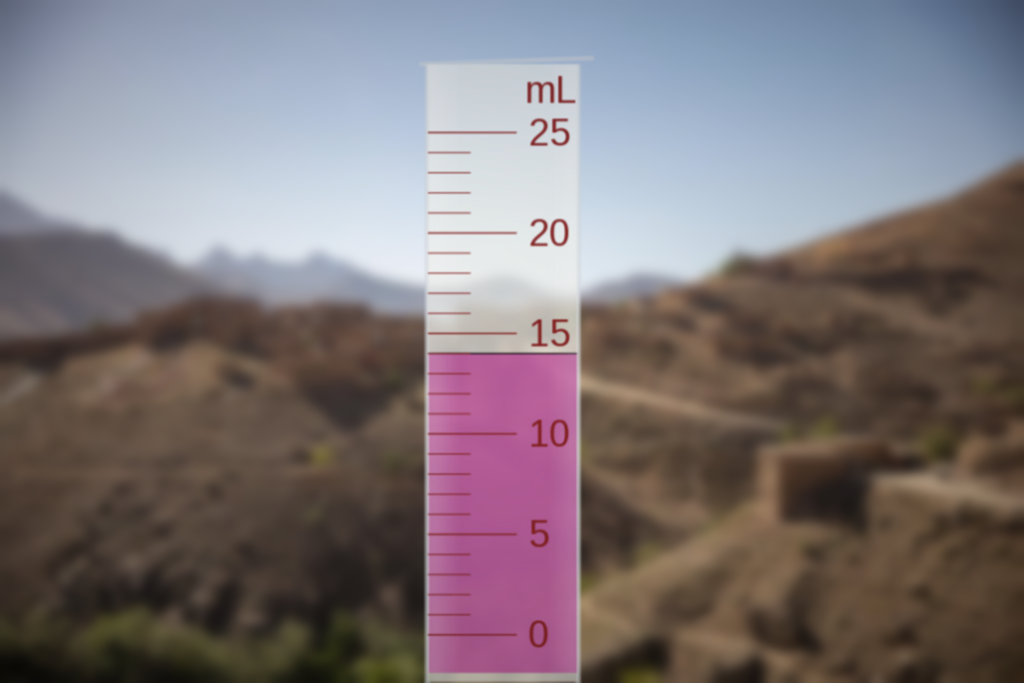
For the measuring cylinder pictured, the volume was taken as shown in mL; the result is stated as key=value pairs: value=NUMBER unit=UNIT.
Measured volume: value=14 unit=mL
